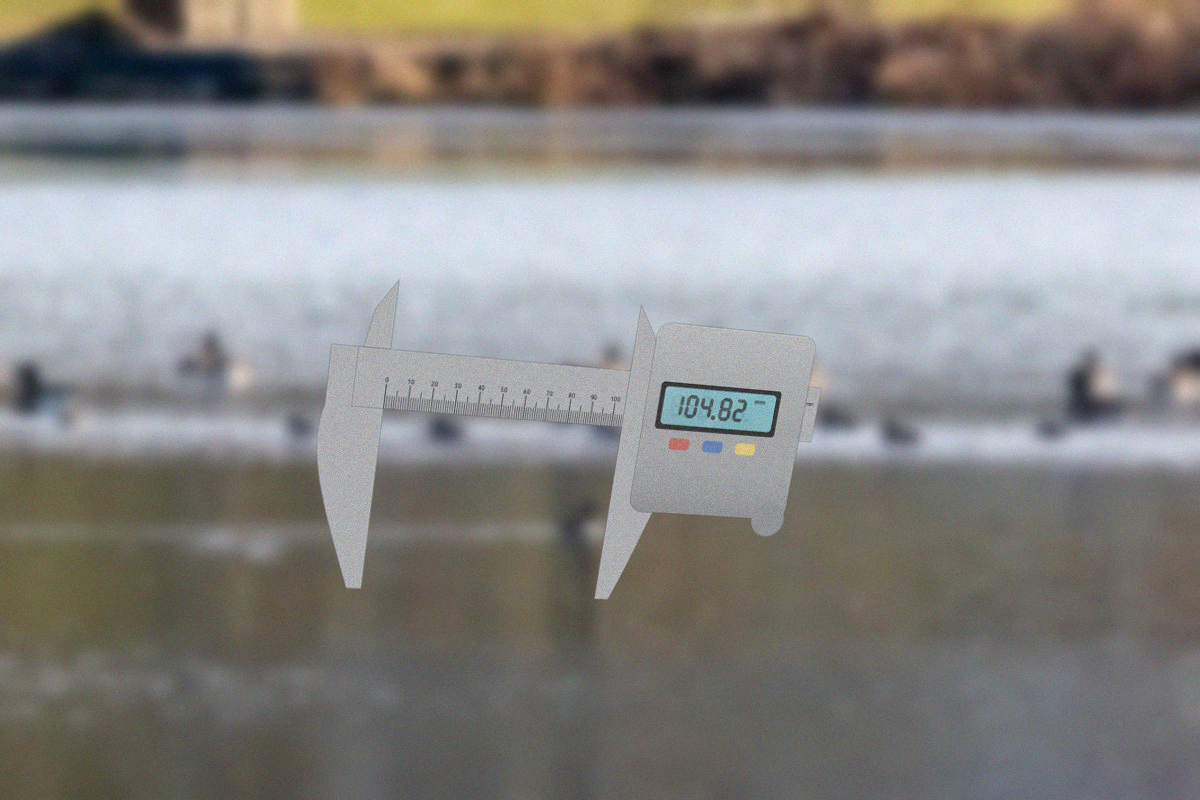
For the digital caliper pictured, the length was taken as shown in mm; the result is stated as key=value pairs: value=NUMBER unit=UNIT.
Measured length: value=104.82 unit=mm
